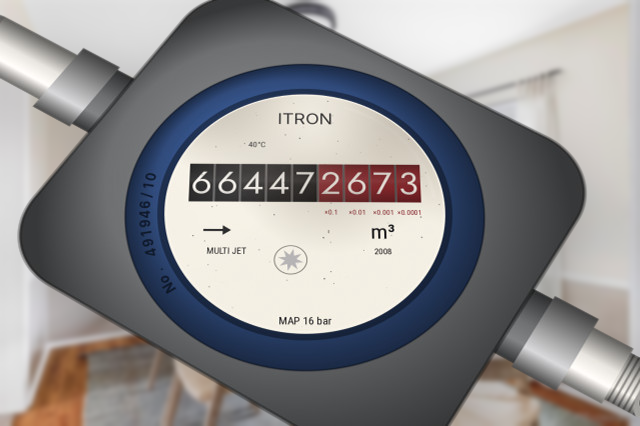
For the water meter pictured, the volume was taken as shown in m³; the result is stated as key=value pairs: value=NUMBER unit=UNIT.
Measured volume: value=66447.2673 unit=m³
